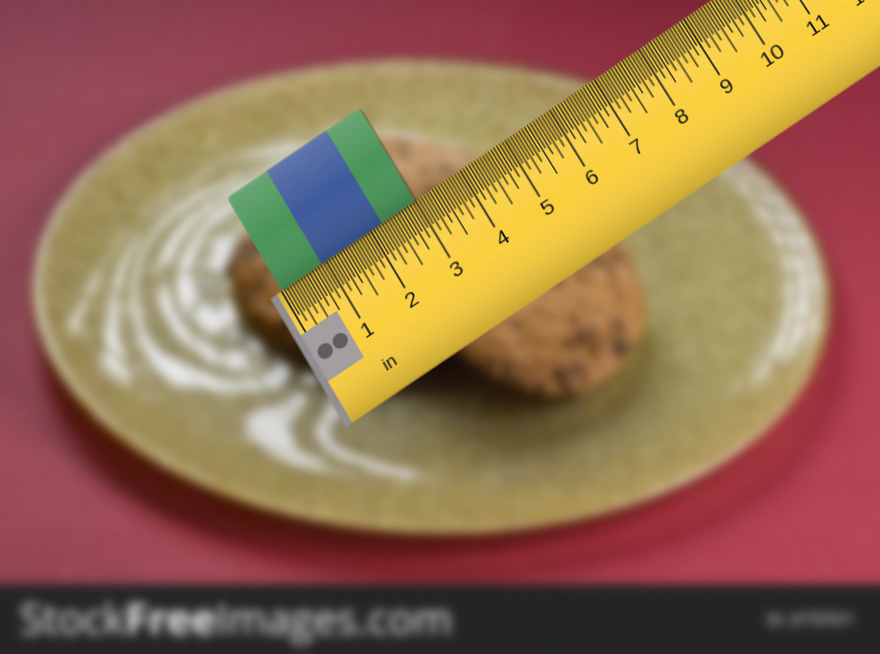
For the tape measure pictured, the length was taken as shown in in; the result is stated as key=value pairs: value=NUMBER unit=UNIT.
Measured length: value=3 unit=in
